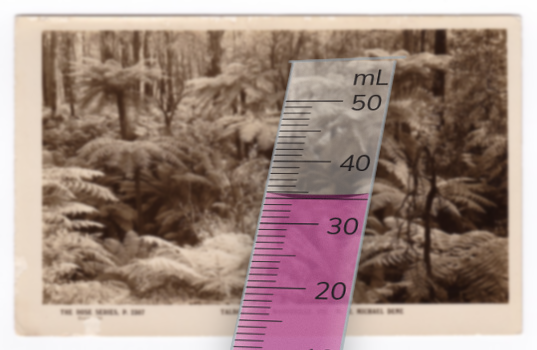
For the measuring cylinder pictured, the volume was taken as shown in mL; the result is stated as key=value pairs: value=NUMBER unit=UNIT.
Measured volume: value=34 unit=mL
